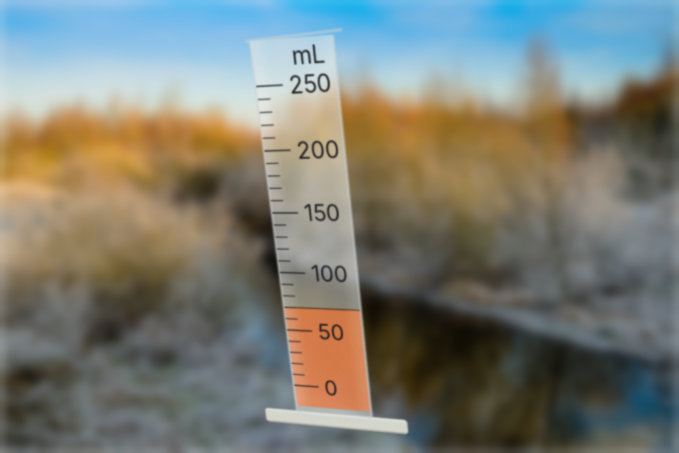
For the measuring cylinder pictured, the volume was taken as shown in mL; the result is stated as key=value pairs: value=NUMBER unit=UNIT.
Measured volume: value=70 unit=mL
